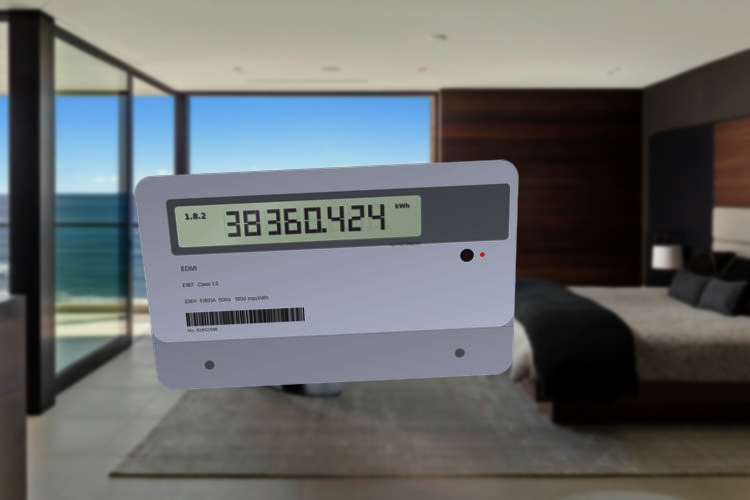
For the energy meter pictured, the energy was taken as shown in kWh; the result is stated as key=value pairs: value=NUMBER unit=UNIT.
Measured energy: value=38360.424 unit=kWh
